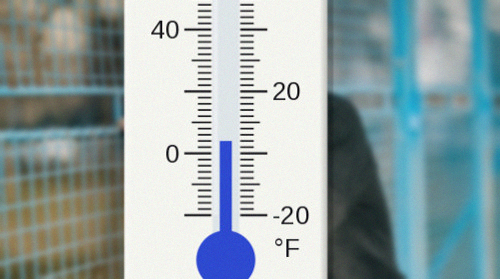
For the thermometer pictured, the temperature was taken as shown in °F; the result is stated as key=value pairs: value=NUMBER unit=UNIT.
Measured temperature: value=4 unit=°F
